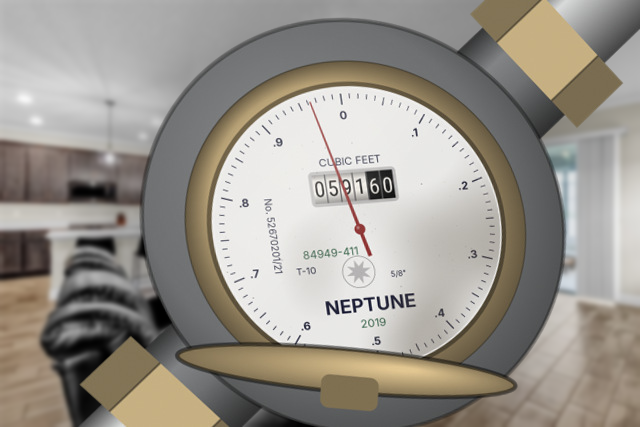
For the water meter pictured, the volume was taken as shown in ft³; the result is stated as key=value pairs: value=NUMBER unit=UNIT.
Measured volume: value=59159.96 unit=ft³
